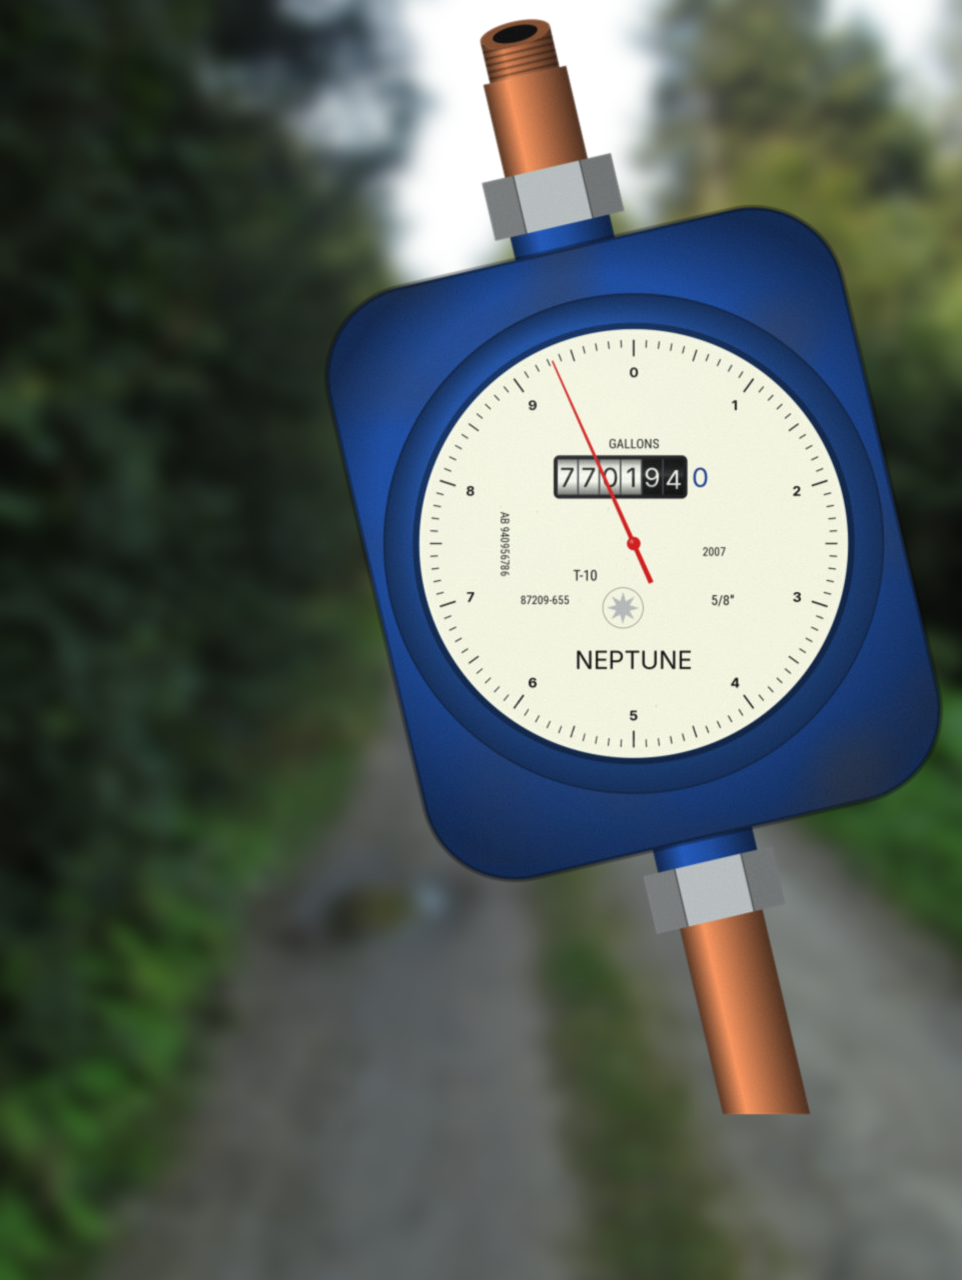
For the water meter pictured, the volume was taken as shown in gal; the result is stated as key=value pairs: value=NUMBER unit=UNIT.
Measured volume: value=7701939.3 unit=gal
